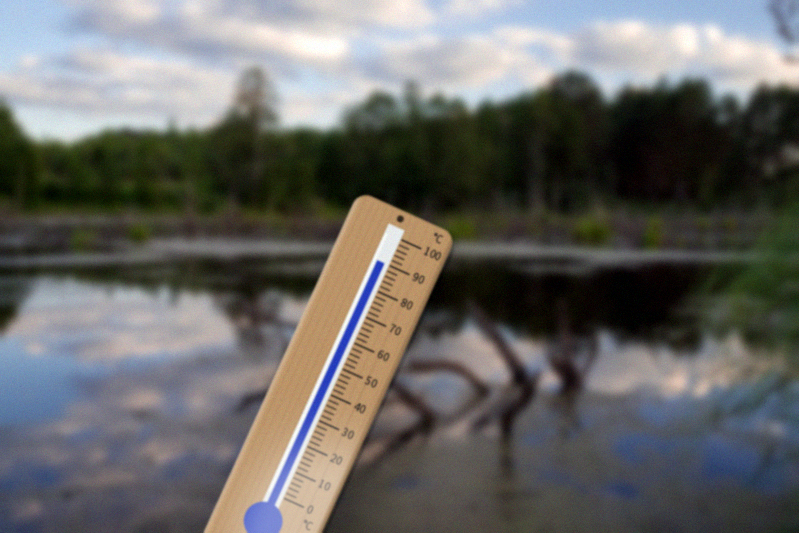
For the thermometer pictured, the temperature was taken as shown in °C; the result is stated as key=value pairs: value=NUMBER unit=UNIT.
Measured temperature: value=90 unit=°C
